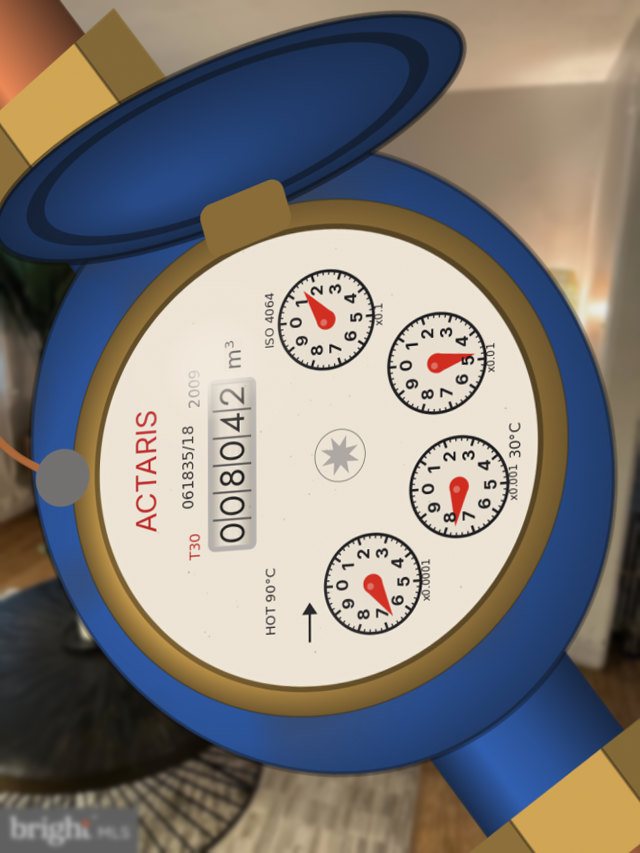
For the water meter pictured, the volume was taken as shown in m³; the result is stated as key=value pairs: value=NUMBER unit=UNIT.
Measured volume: value=8042.1476 unit=m³
